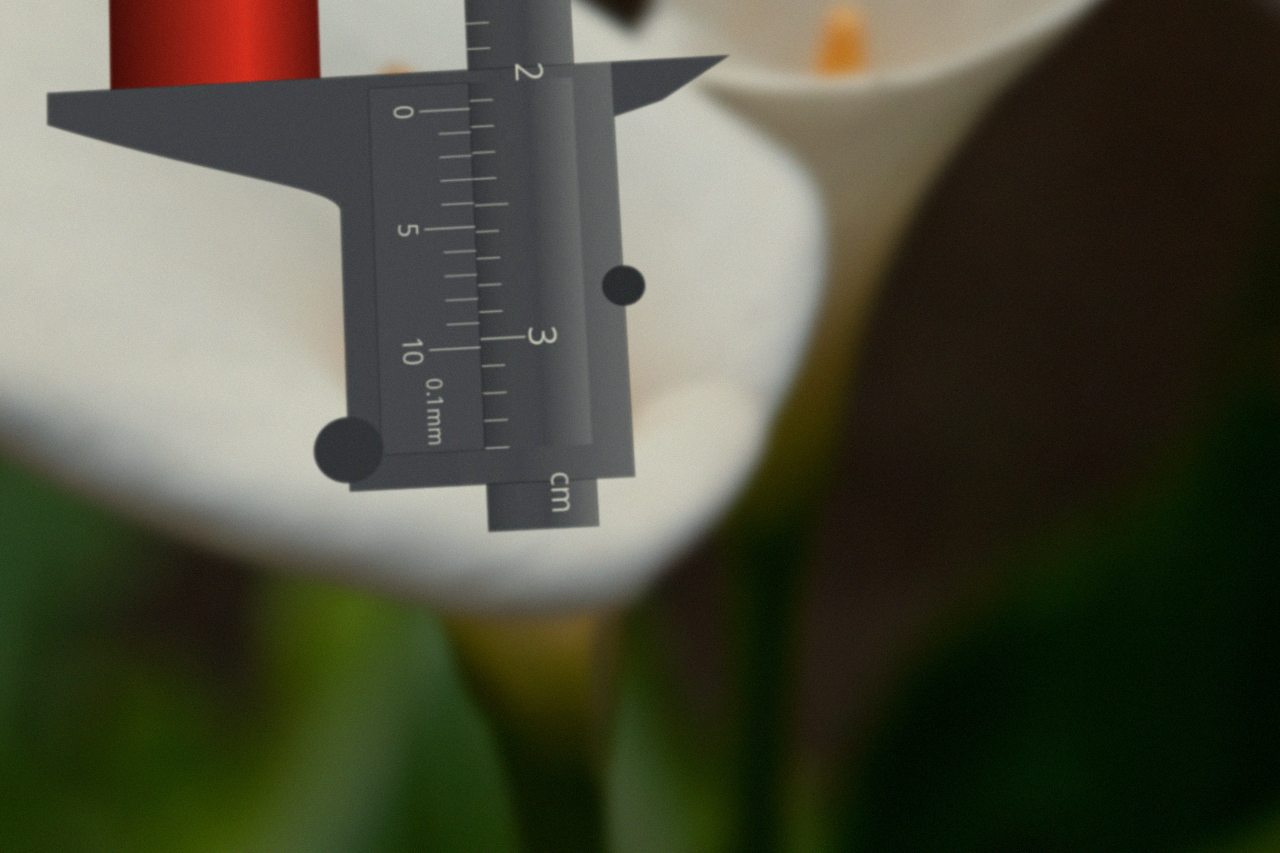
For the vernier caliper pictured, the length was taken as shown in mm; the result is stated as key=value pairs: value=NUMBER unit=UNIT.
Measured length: value=21.3 unit=mm
